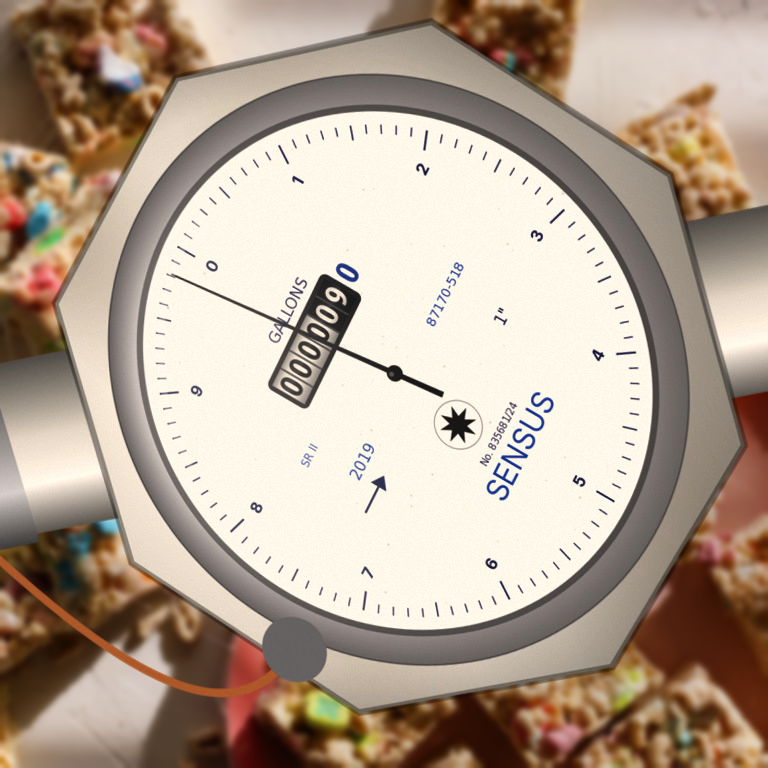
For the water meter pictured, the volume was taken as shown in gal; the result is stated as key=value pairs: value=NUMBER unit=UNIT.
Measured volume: value=89.8 unit=gal
